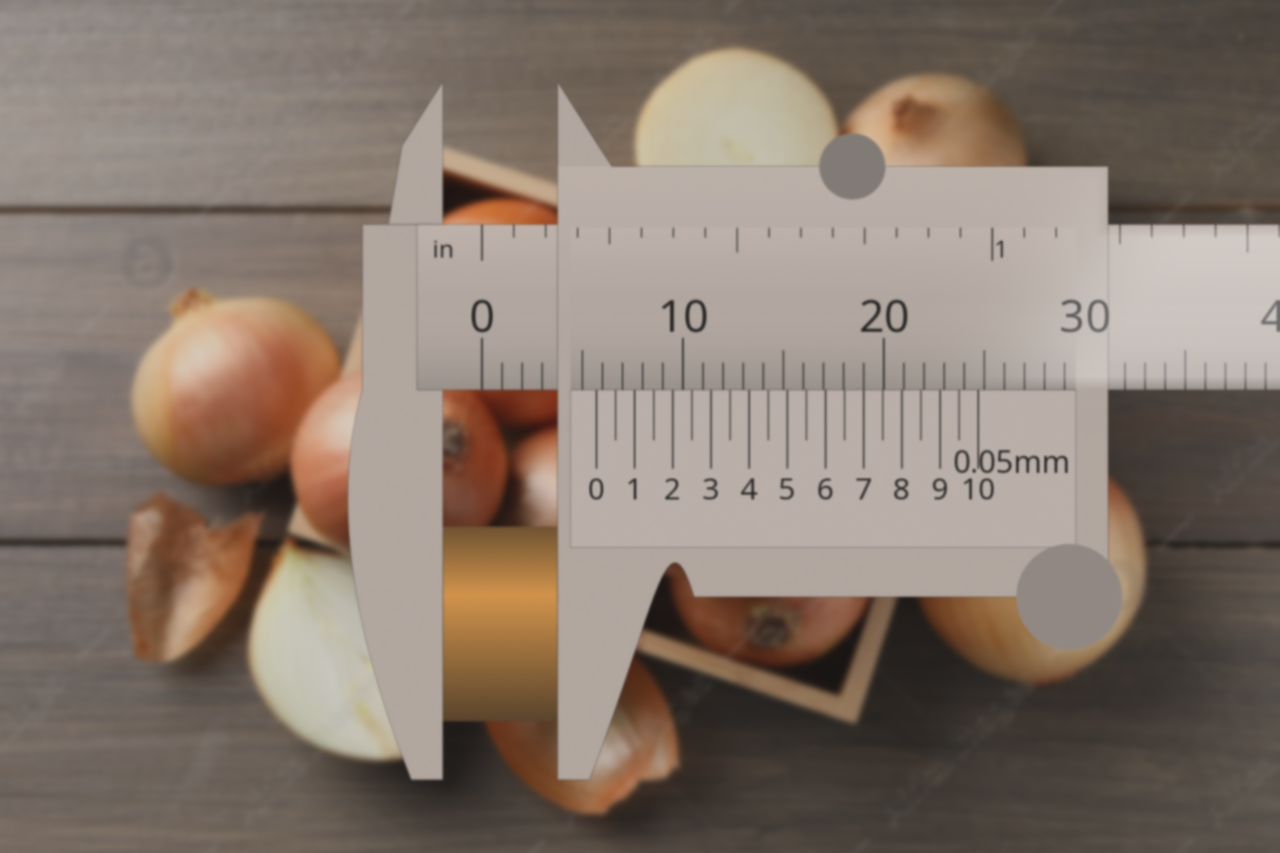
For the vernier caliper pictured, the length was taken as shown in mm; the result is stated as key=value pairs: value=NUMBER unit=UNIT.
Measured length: value=5.7 unit=mm
